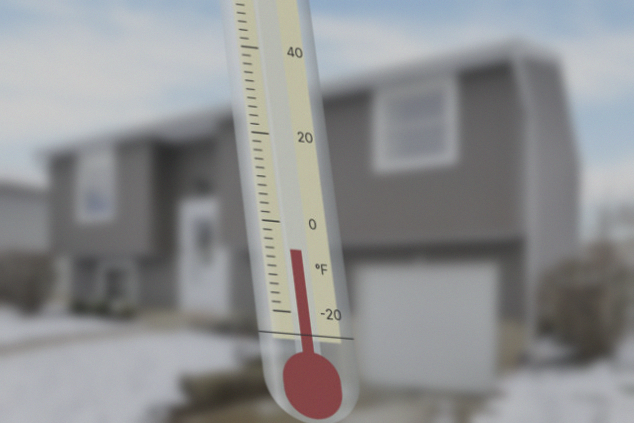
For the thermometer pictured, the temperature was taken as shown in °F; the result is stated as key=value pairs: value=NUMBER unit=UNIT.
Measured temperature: value=-6 unit=°F
